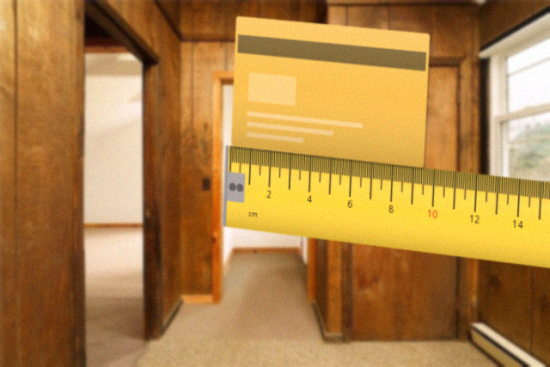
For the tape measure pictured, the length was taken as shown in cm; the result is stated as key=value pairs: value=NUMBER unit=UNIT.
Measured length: value=9.5 unit=cm
